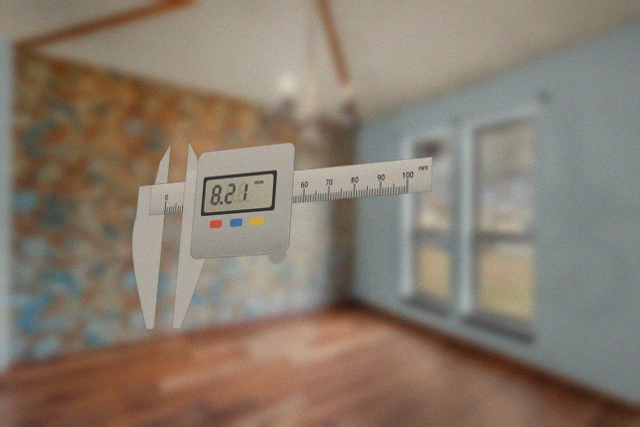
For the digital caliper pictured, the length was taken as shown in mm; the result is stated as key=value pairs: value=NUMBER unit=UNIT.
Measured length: value=8.21 unit=mm
